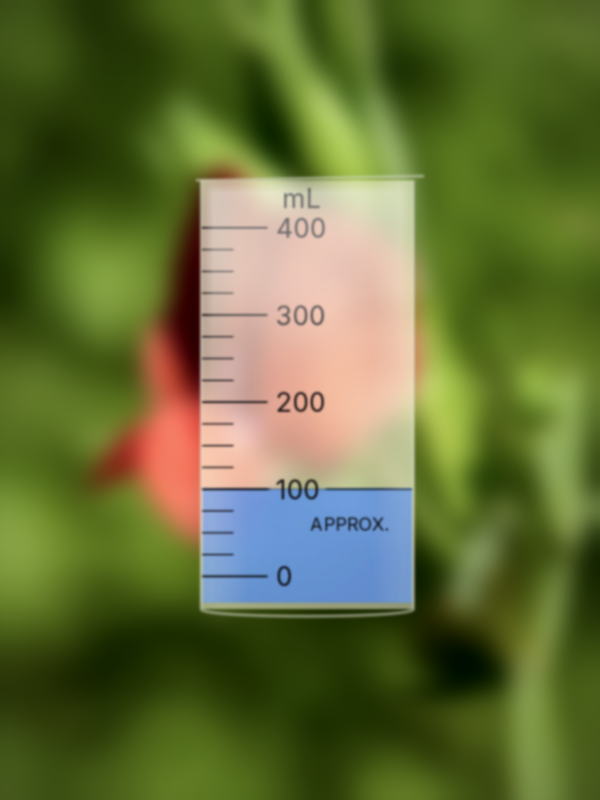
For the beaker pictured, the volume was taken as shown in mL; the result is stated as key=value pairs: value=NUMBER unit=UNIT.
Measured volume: value=100 unit=mL
